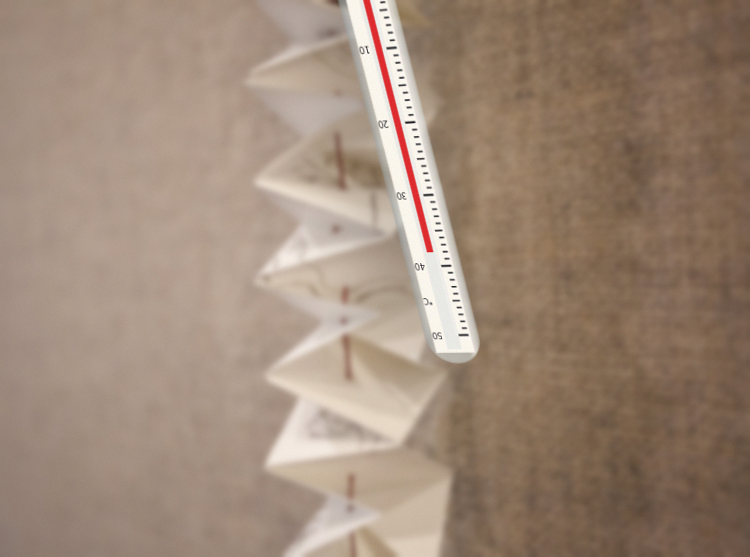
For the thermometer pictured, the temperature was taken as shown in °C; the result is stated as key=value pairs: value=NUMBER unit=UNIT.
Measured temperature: value=38 unit=°C
